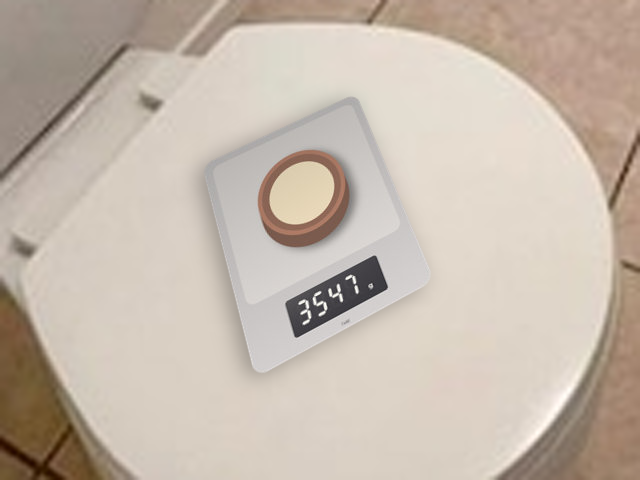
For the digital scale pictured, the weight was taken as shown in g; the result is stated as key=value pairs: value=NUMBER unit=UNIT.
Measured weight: value=3547 unit=g
